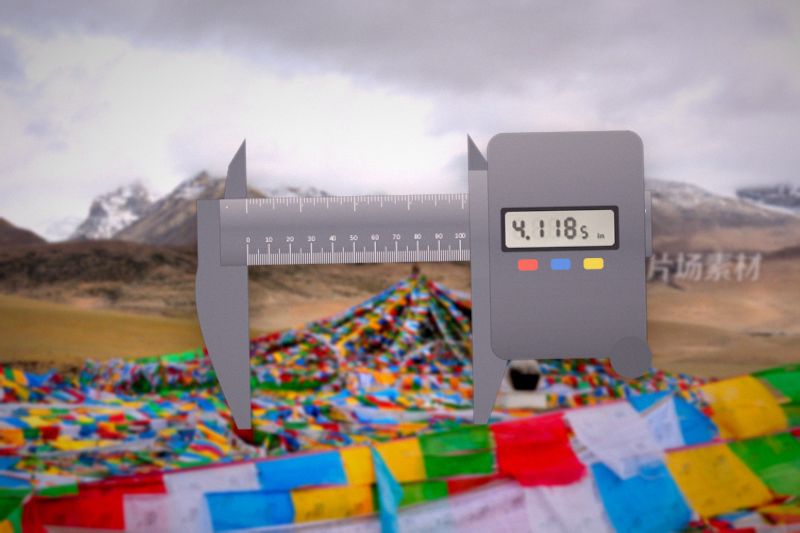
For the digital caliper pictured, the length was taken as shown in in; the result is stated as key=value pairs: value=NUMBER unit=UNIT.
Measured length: value=4.1185 unit=in
